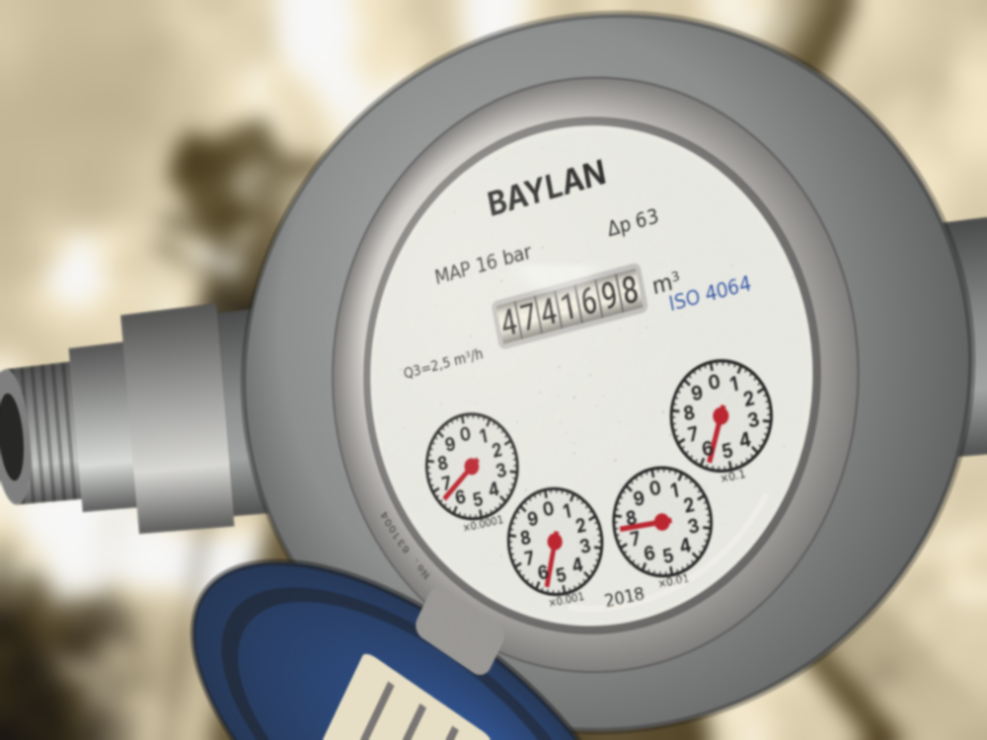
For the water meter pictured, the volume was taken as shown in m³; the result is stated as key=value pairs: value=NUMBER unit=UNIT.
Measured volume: value=4741698.5756 unit=m³
